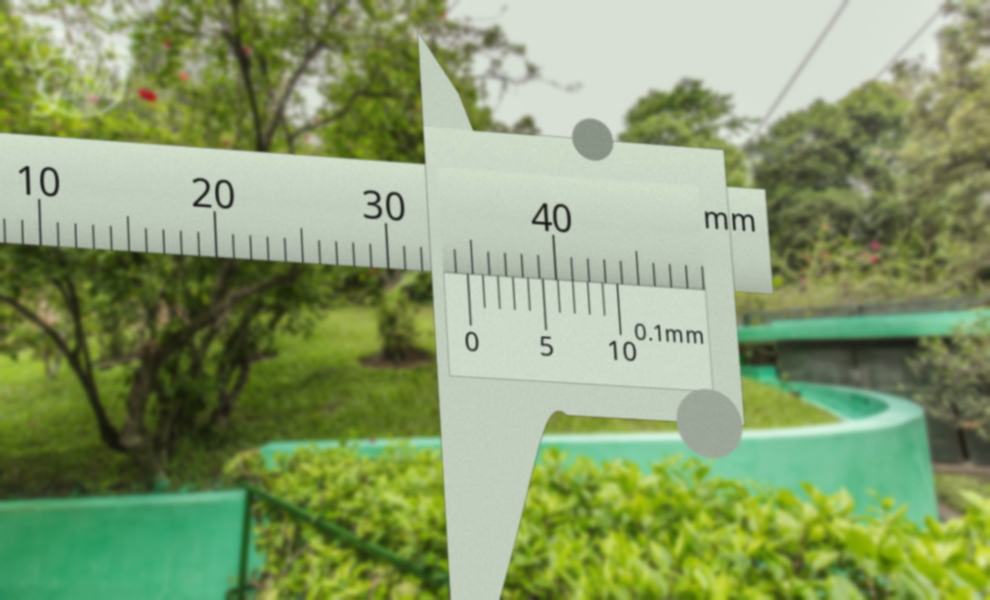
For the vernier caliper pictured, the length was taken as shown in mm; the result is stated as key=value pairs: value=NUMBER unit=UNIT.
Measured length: value=34.7 unit=mm
